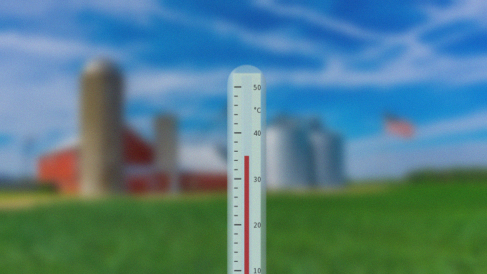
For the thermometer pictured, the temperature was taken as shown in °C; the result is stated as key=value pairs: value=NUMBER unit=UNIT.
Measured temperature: value=35 unit=°C
